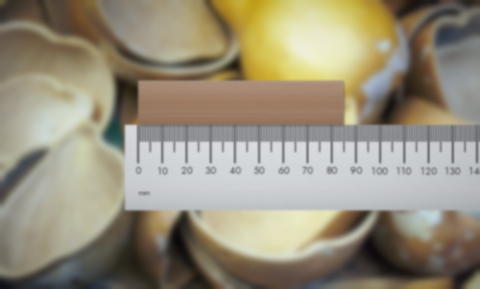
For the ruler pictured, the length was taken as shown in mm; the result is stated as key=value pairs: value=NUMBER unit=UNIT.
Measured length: value=85 unit=mm
